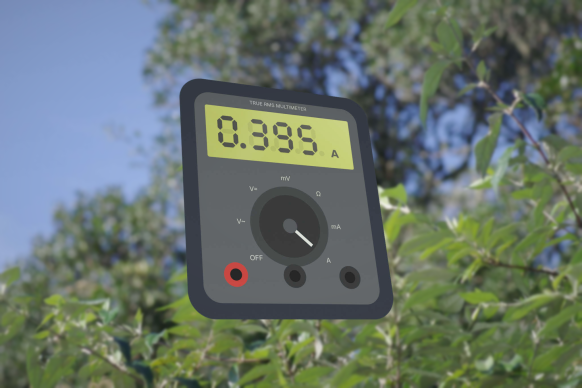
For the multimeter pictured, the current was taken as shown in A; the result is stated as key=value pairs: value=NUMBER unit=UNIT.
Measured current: value=0.395 unit=A
